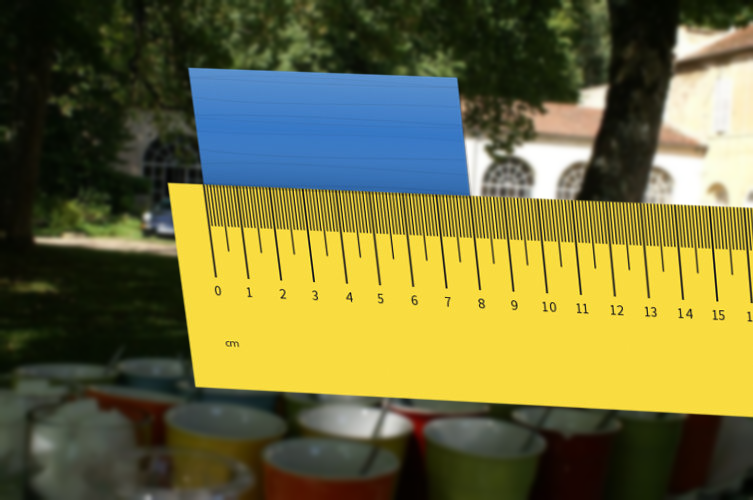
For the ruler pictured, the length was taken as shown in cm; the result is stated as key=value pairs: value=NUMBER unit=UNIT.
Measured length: value=8 unit=cm
